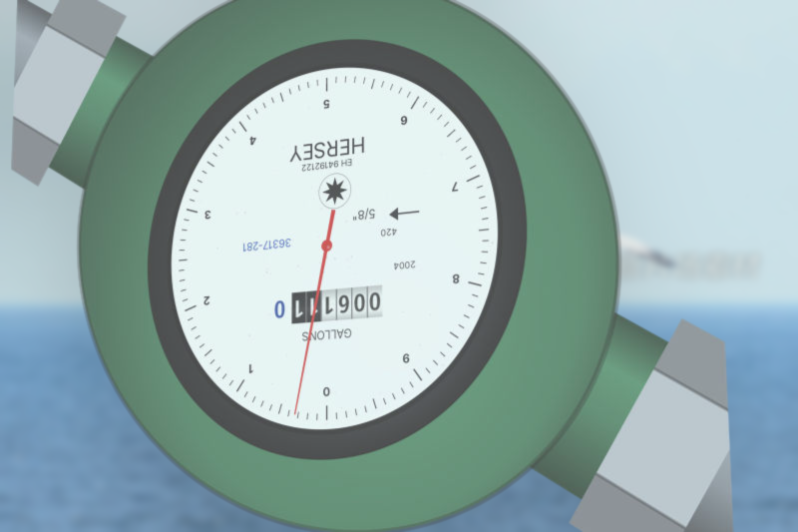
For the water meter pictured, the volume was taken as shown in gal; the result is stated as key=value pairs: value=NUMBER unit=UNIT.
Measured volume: value=61110.3 unit=gal
